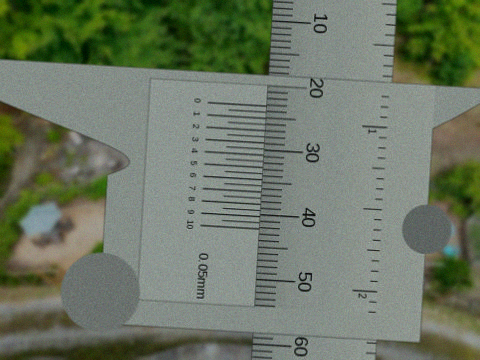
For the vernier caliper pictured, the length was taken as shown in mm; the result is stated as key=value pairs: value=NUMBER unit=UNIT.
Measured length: value=23.2 unit=mm
